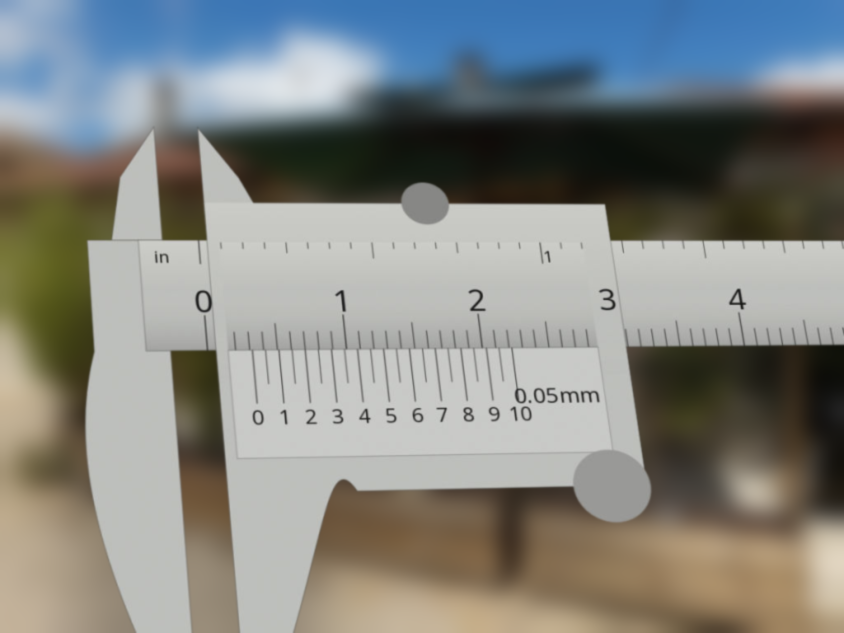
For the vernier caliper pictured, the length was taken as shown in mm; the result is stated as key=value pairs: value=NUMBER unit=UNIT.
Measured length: value=3.2 unit=mm
